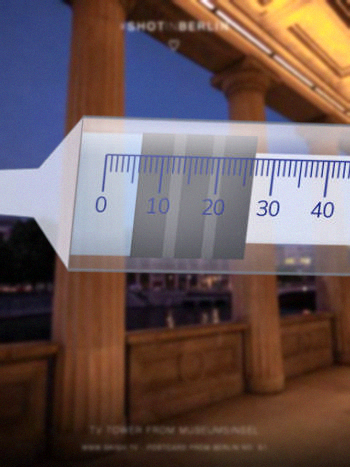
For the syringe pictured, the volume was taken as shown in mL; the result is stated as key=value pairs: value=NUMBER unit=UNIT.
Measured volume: value=6 unit=mL
